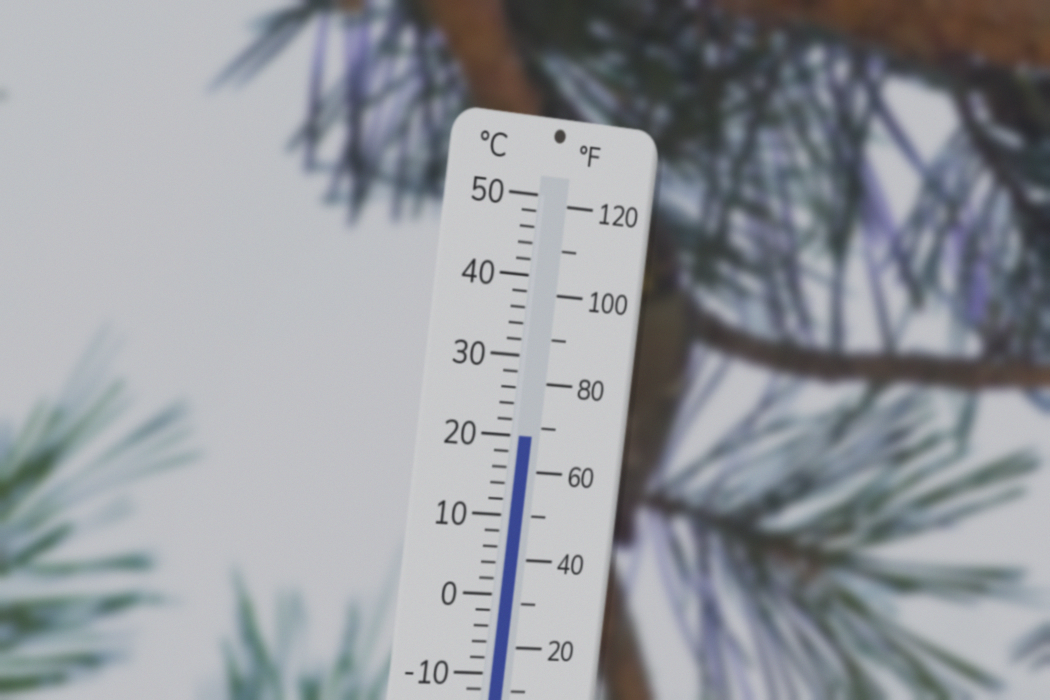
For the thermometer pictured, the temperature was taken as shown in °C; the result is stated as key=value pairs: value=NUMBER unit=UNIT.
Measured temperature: value=20 unit=°C
